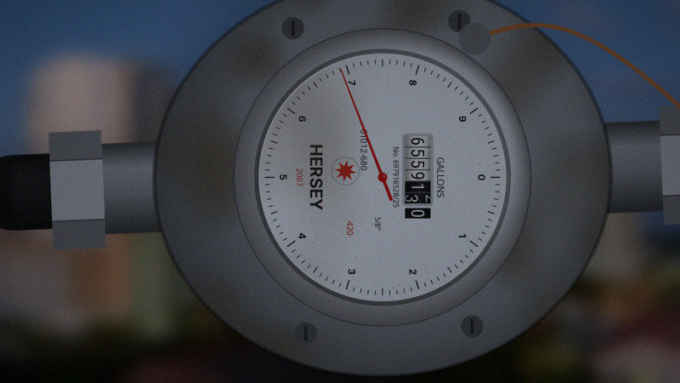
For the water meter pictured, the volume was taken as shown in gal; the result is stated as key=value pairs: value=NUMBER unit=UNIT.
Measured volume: value=6559126.9 unit=gal
